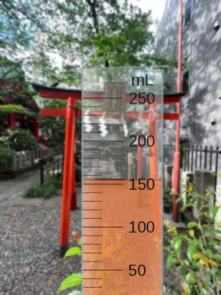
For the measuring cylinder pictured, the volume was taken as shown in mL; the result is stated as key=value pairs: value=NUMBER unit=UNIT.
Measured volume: value=155 unit=mL
